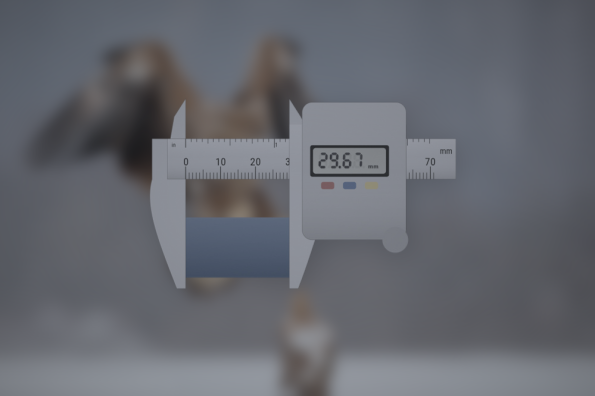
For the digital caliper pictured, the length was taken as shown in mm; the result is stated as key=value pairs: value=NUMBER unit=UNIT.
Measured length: value=29.67 unit=mm
